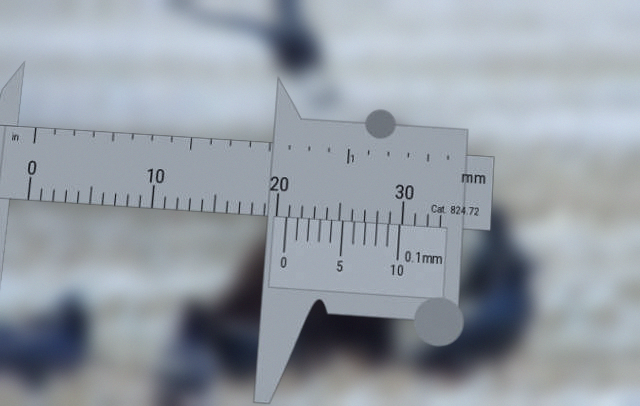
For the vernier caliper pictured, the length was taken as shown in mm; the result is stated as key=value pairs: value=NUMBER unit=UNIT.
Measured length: value=20.8 unit=mm
